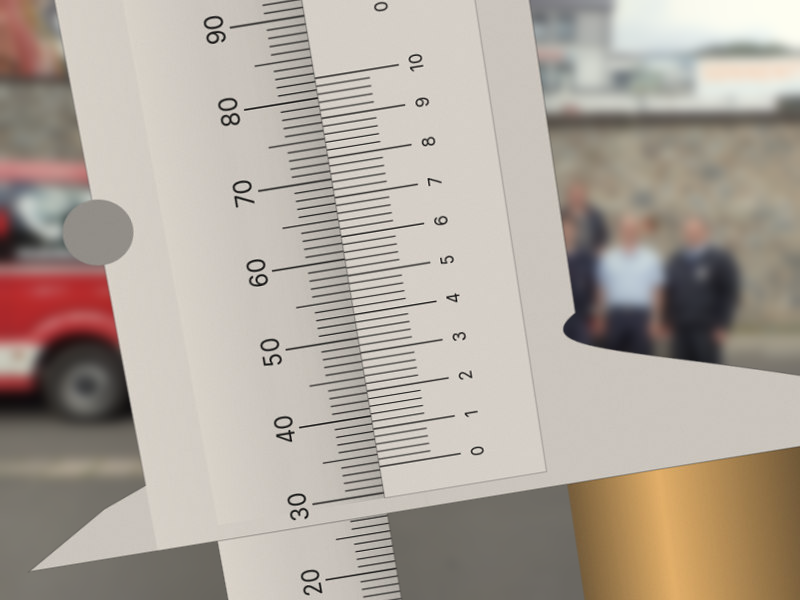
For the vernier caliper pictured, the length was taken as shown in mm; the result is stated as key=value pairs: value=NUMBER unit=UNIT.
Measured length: value=33.4 unit=mm
